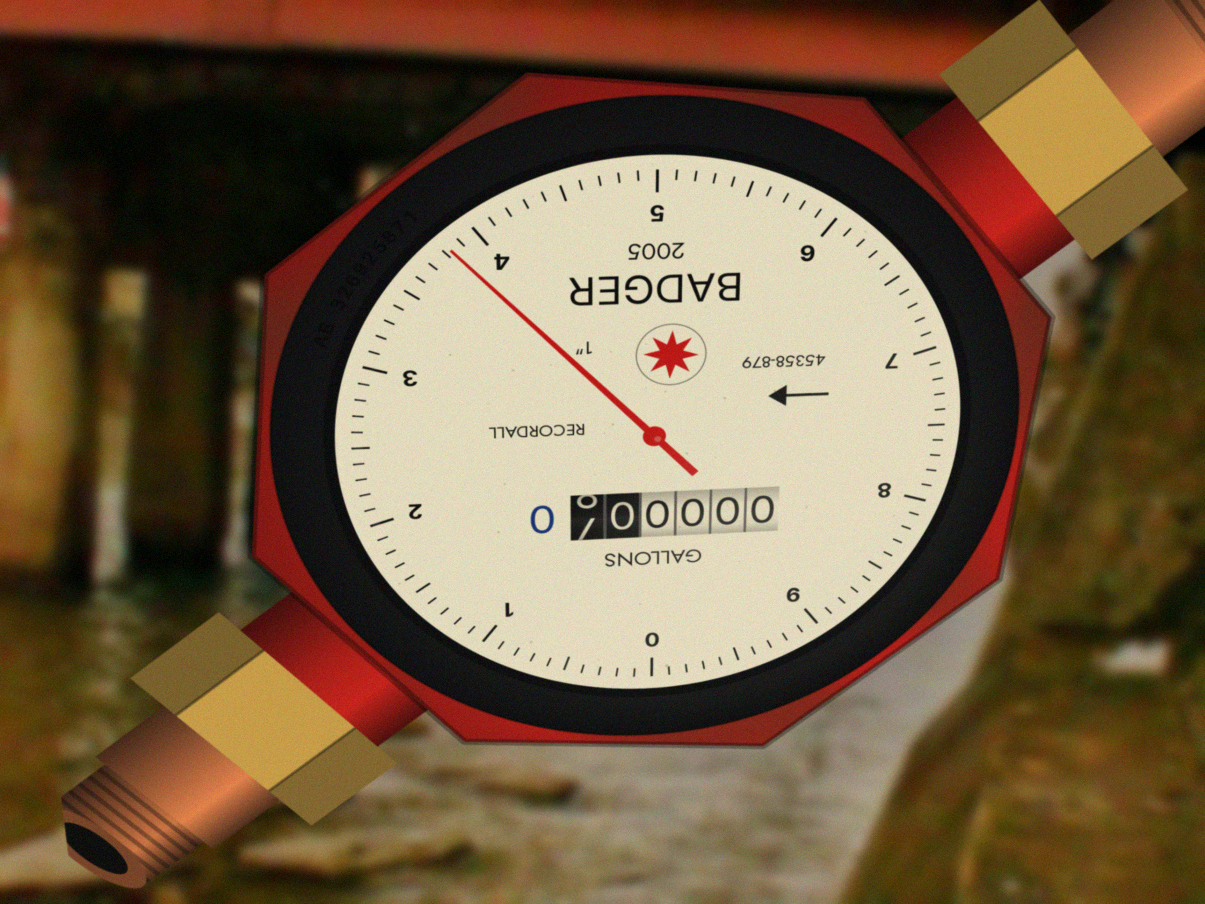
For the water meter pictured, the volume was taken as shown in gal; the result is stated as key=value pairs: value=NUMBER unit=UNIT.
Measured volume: value=73.8 unit=gal
